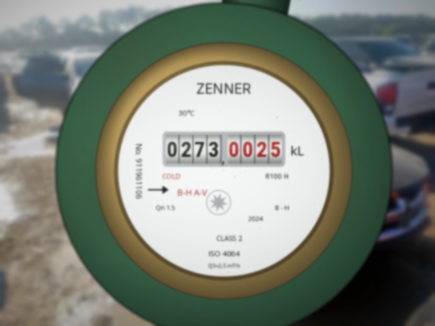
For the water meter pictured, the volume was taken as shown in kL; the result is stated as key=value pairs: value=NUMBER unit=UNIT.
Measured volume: value=273.0025 unit=kL
